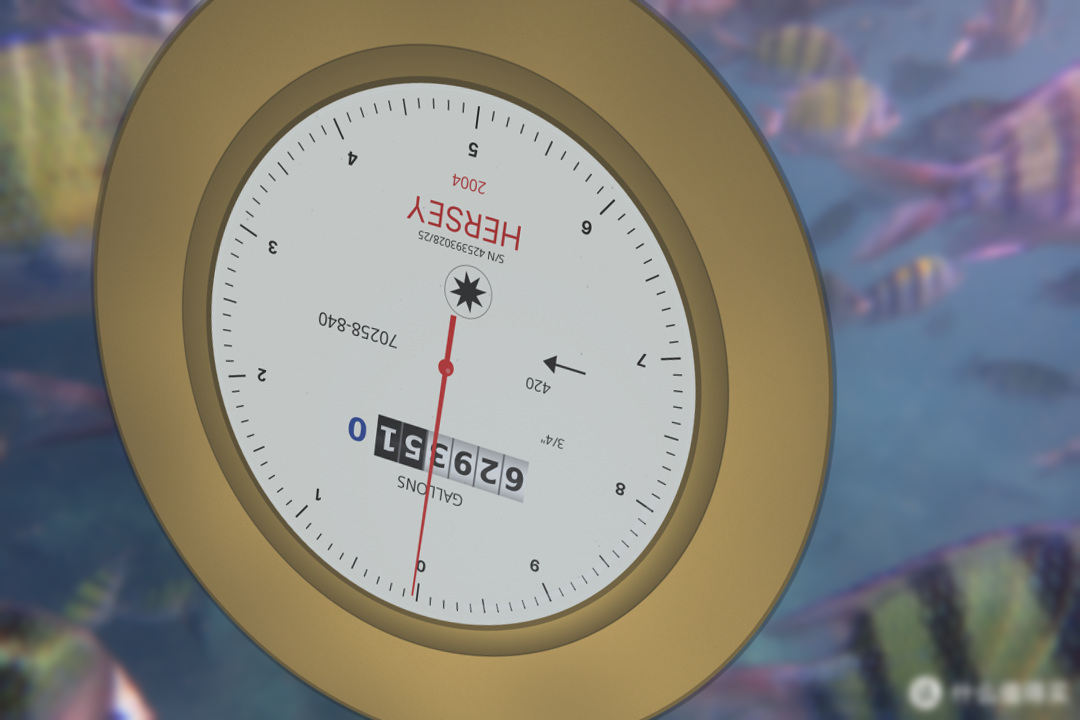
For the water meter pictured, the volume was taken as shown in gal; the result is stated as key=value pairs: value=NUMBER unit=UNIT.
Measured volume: value=6293510.0 unit=gal
